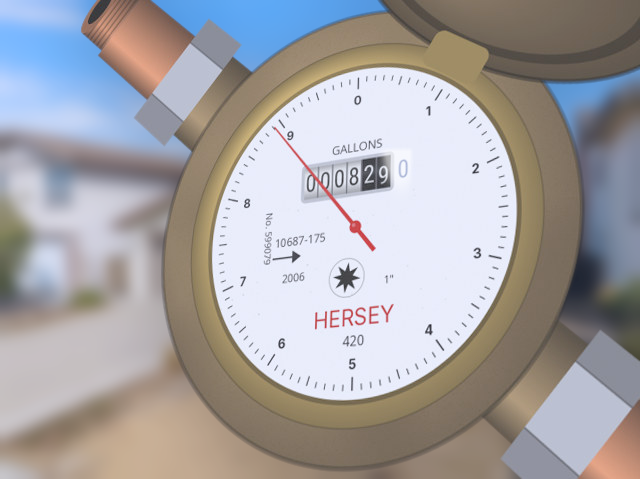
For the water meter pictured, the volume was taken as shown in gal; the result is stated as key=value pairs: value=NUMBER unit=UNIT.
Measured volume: value=8288.9 unit=gal
